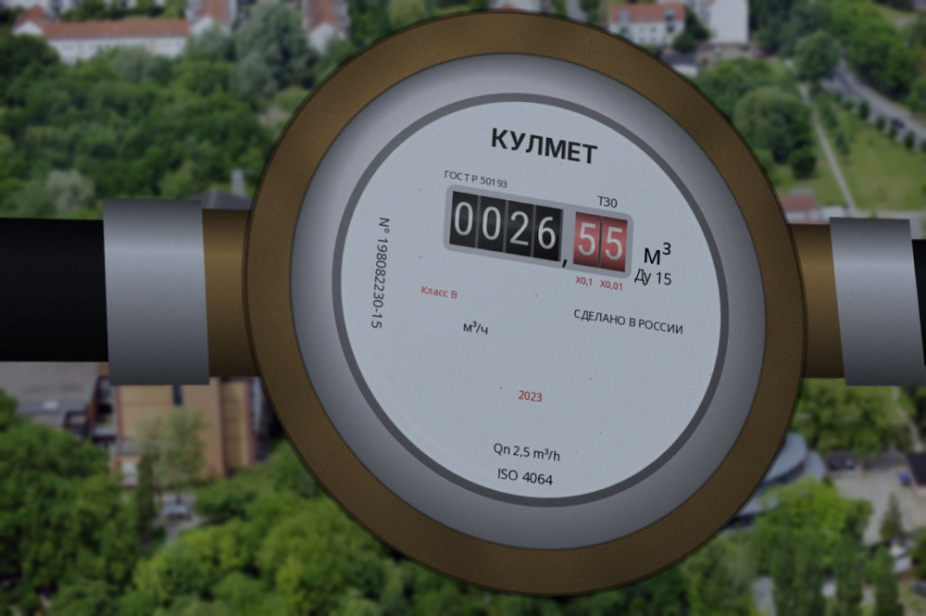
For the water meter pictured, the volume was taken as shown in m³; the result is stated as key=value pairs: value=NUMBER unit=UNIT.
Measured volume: value=26.55 unit=m³
